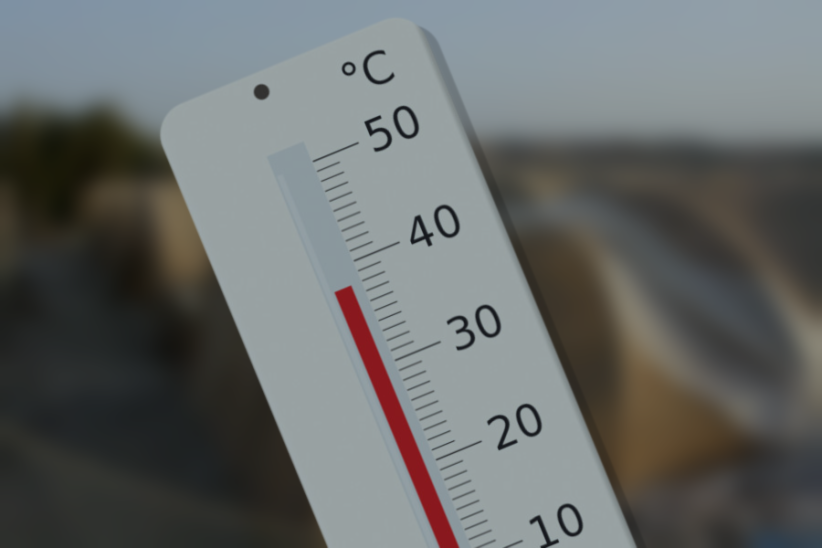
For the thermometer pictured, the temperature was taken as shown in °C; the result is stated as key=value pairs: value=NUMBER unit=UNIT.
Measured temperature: value=38 unit=°C
